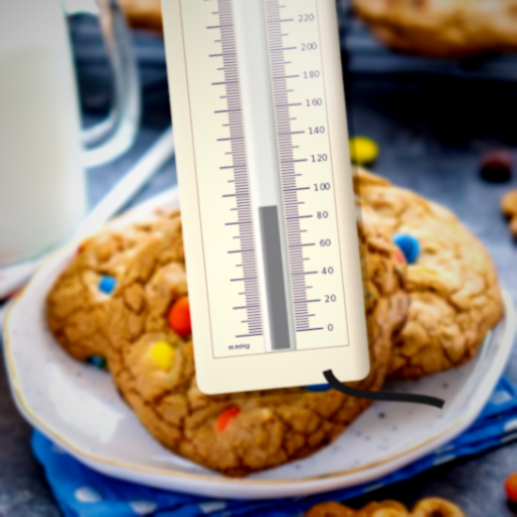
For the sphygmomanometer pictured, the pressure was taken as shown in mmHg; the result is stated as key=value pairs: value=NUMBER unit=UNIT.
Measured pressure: value=90 unit=mmHg
